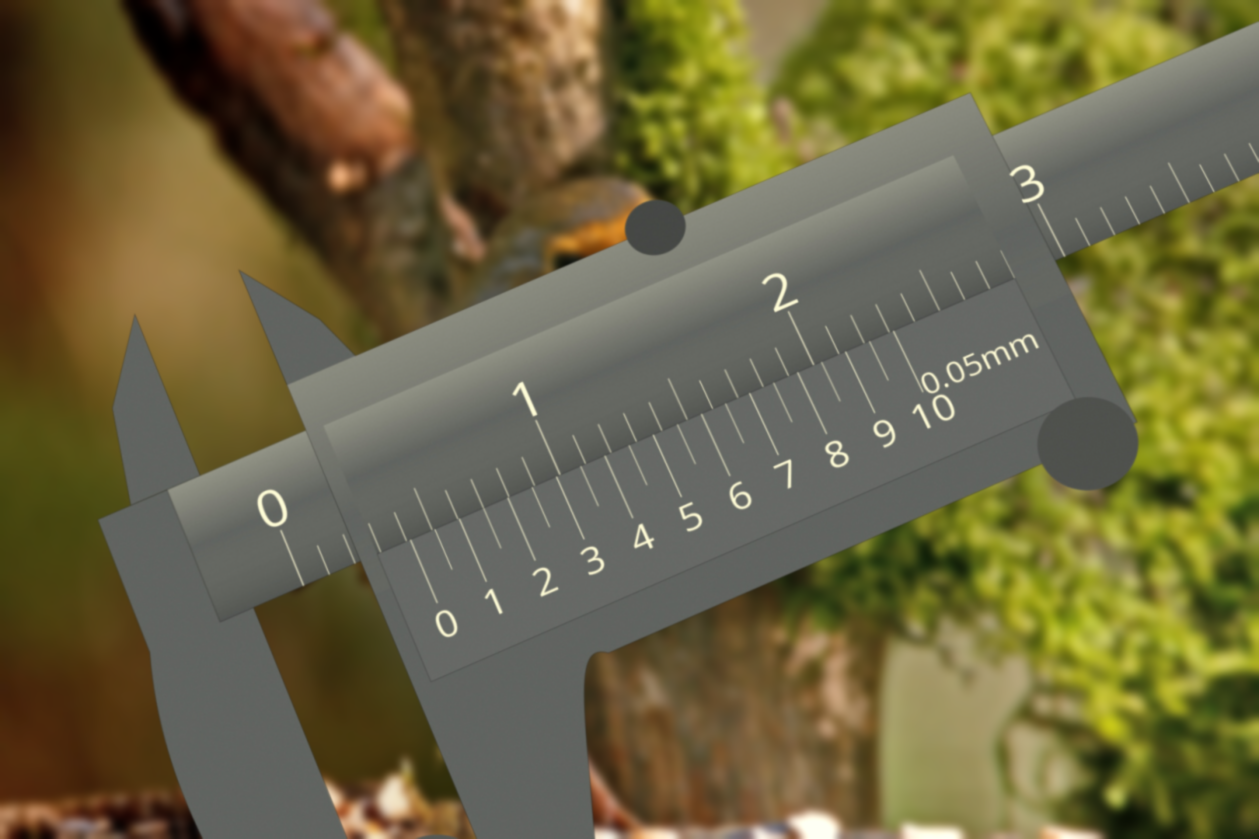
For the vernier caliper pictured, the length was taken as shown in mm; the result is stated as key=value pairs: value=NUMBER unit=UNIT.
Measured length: value=4.15 unit=mm
